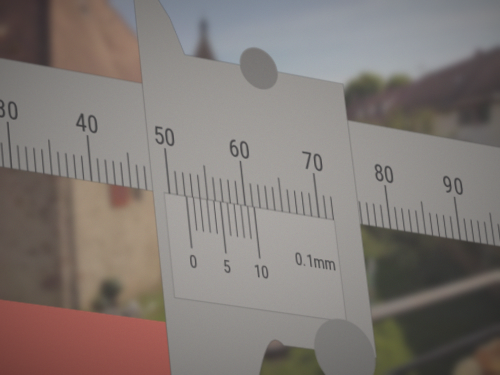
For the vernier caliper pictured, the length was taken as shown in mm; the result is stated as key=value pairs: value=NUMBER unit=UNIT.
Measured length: value=52.2 unit=mm
